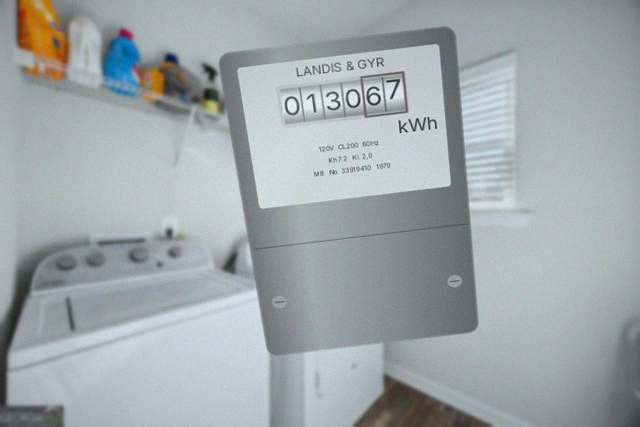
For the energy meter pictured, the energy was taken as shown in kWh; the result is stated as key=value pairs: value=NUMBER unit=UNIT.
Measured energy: value=130.67 unit=kWh
